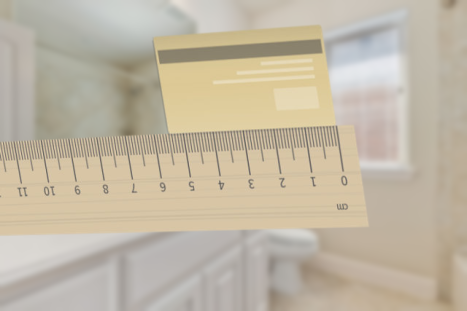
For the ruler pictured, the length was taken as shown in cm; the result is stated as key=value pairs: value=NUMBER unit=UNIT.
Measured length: value=5.5 unit=cm
